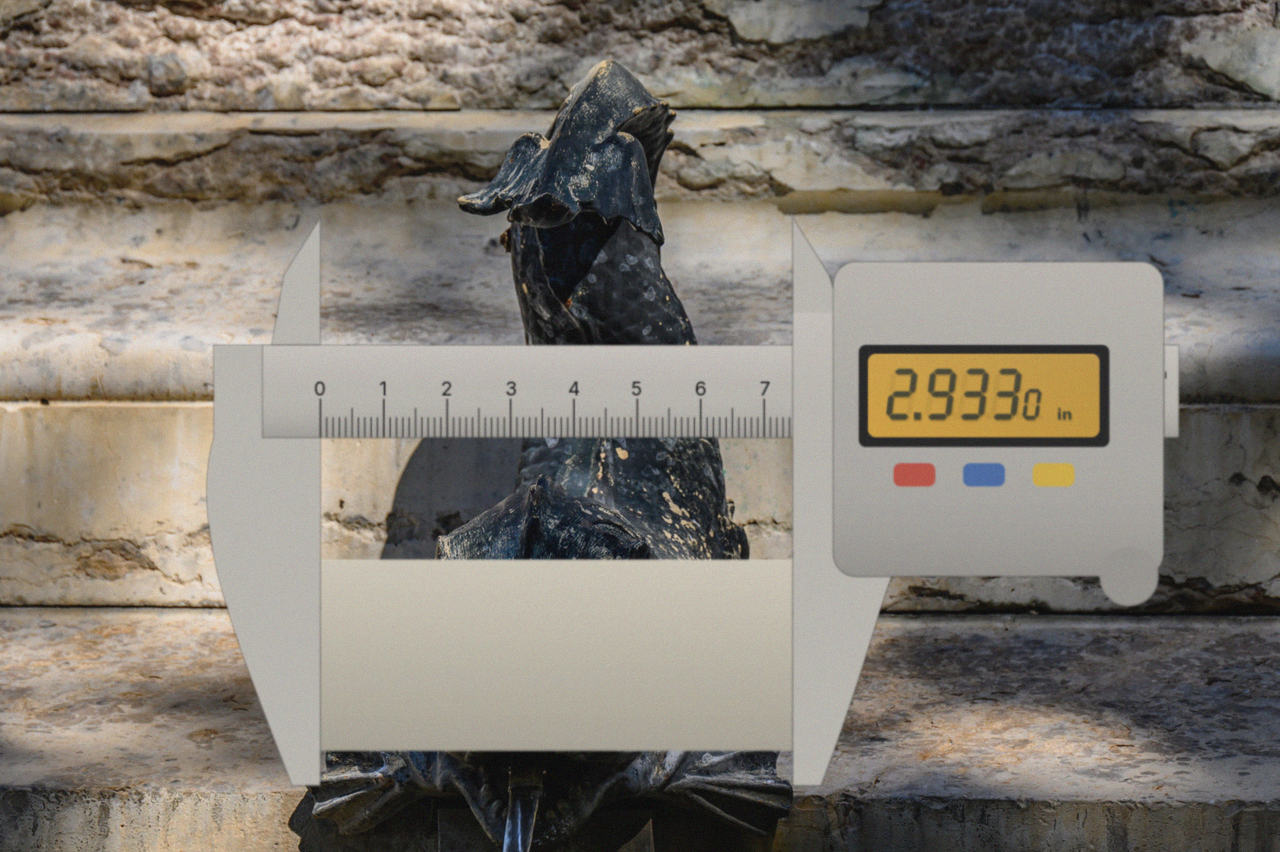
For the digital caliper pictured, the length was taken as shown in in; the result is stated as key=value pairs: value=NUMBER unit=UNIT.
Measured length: value=2.9330 unit=in
